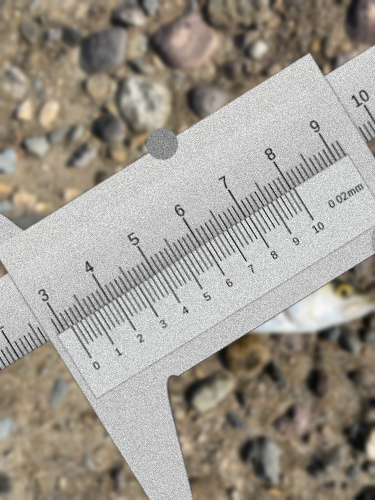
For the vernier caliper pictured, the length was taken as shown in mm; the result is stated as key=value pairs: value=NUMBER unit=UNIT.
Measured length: value=31.5 unit=mm
